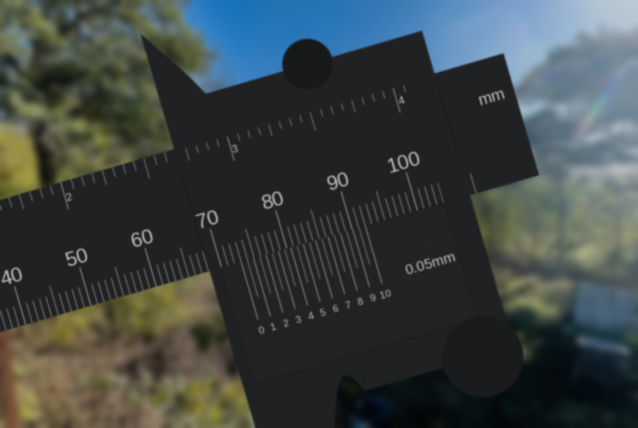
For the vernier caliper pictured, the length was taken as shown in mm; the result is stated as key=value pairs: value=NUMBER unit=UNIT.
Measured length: value=73.0 unit=mm
